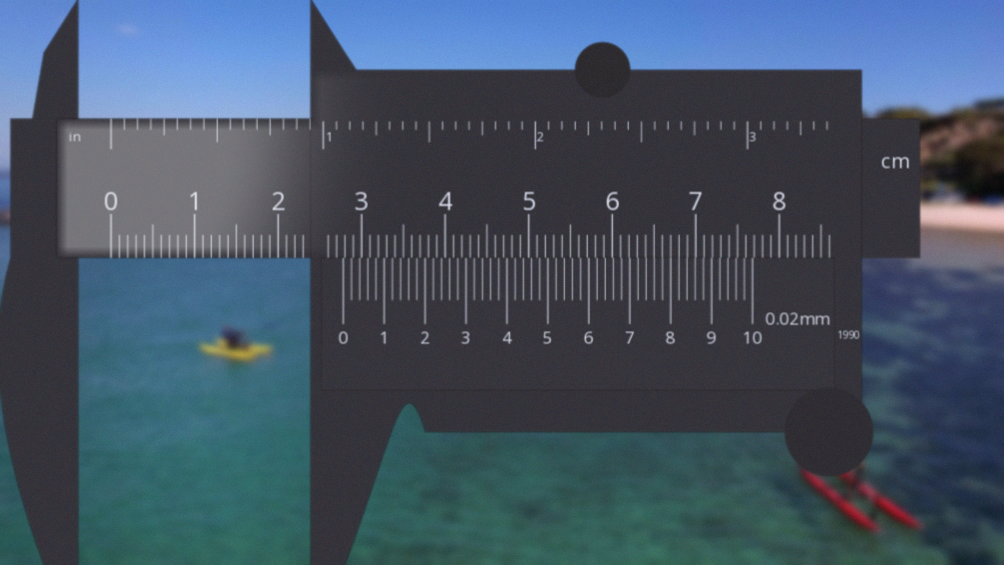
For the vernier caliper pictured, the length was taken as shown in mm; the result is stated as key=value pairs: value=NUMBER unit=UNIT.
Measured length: value=27.8 unit=mm
